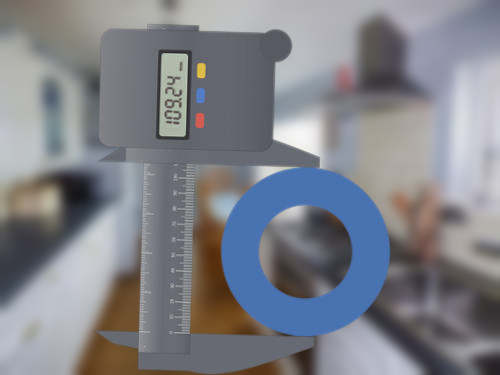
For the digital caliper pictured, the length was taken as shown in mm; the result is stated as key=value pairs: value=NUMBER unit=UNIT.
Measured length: value=109.24 unit=mm
